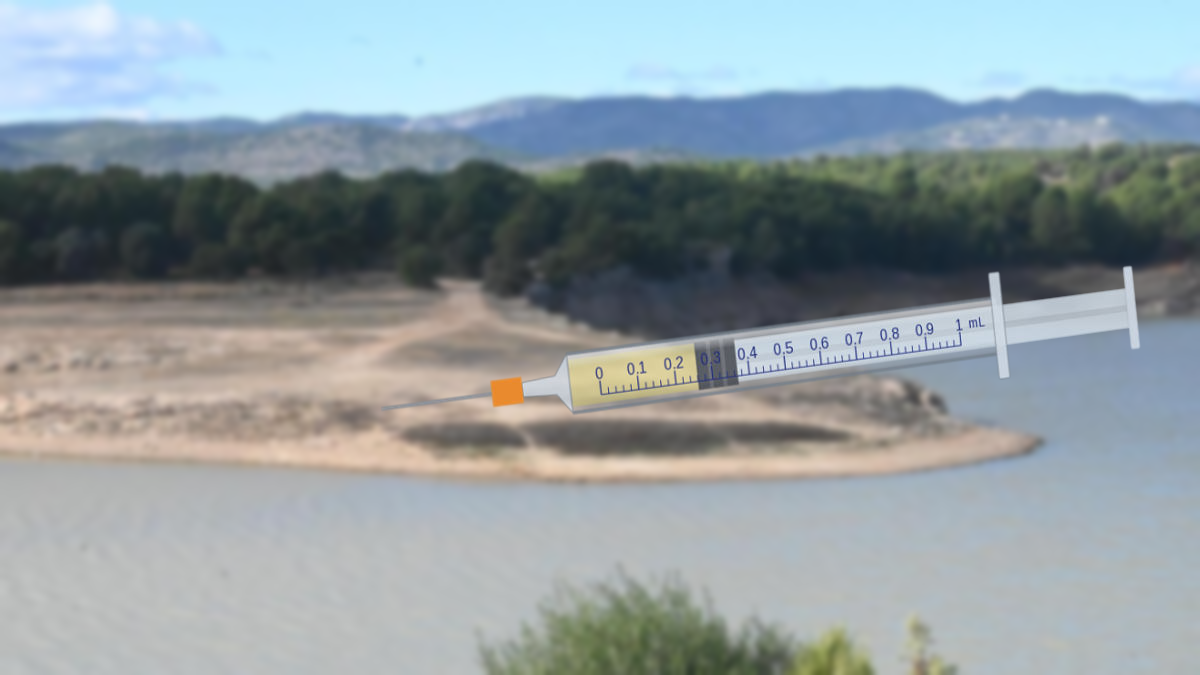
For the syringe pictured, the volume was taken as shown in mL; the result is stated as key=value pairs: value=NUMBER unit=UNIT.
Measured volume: value=0.26 unit=mL
